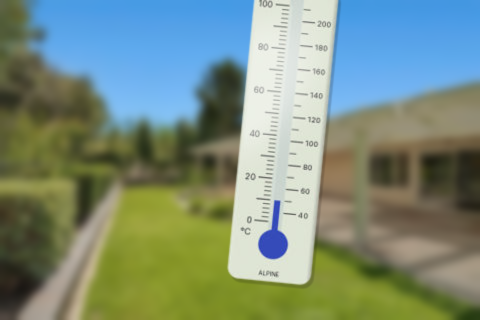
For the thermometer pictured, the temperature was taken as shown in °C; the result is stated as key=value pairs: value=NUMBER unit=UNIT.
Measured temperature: value=10 unit=°C
